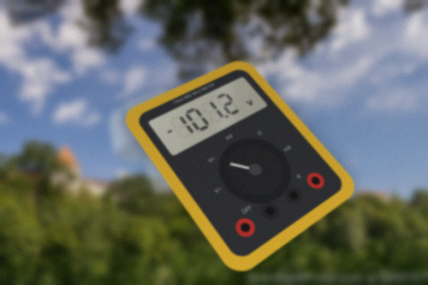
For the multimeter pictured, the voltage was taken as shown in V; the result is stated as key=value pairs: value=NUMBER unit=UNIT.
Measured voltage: value=-101.2 unit=V
